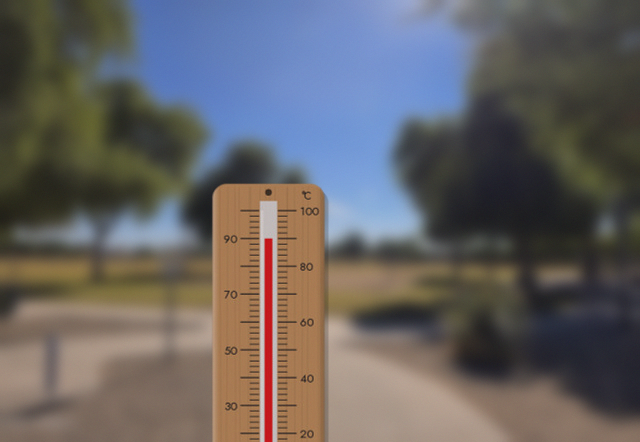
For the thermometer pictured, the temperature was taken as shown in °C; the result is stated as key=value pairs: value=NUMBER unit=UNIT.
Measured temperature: value=90 unit=°C
